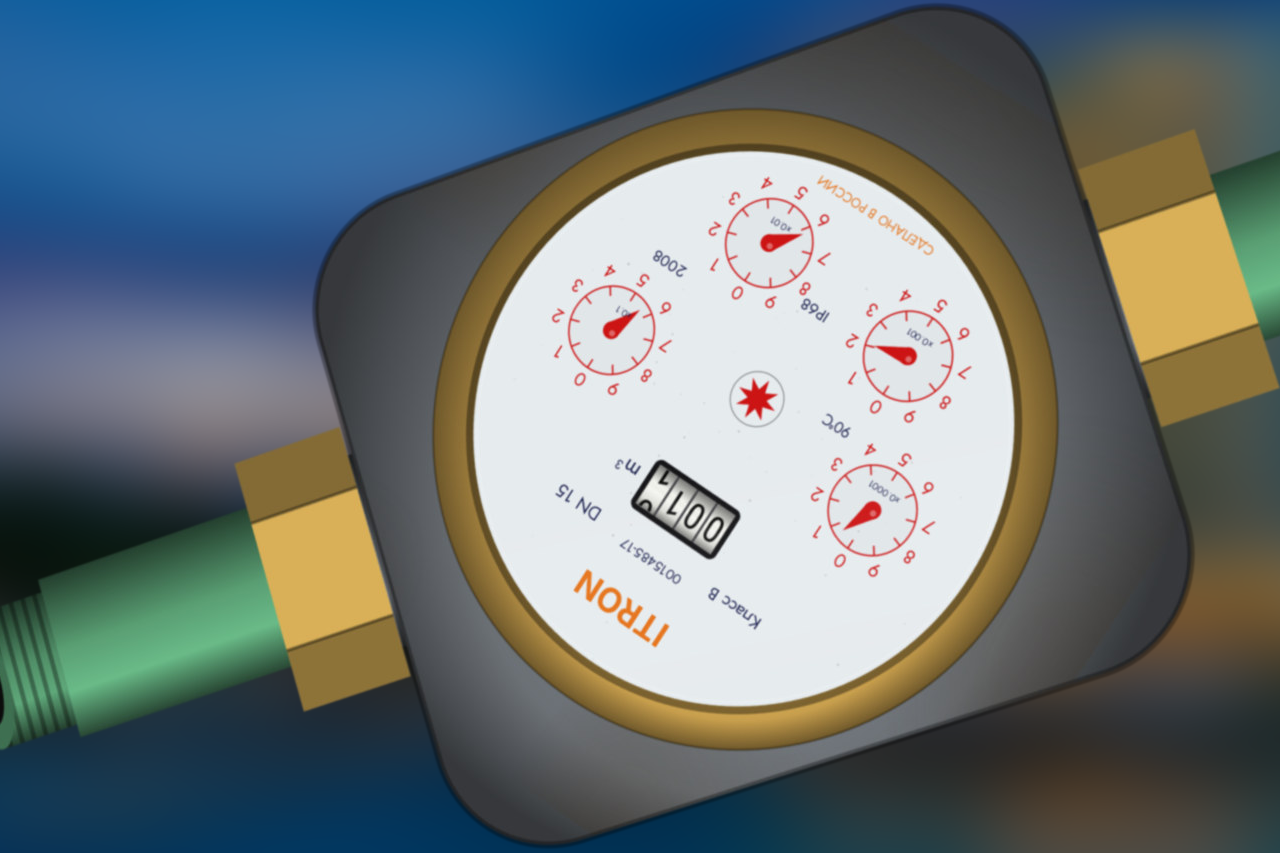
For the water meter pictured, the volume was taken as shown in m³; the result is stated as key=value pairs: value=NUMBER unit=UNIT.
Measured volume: value=10.5620 unit=m³
